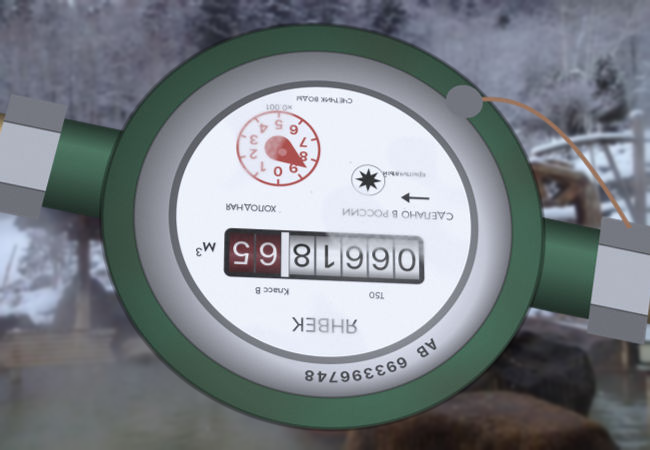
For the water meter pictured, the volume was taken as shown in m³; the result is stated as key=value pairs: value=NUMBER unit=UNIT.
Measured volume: value=6618.658 unit=m³
